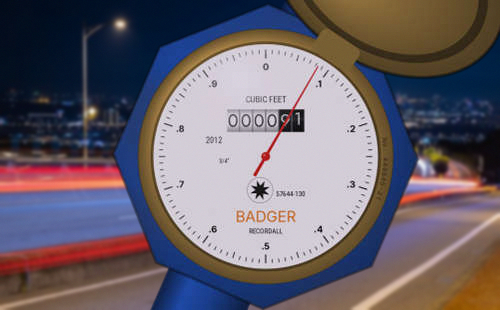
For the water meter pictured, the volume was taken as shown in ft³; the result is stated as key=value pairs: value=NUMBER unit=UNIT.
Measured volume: value=91.08 unit=ft³
